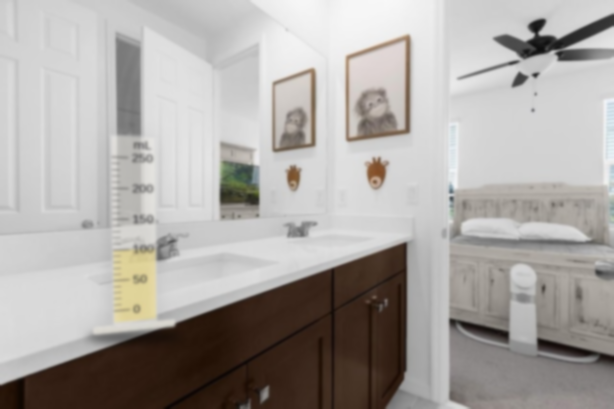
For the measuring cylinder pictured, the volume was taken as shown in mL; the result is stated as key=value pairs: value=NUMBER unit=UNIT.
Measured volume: value=100 unit=mL
